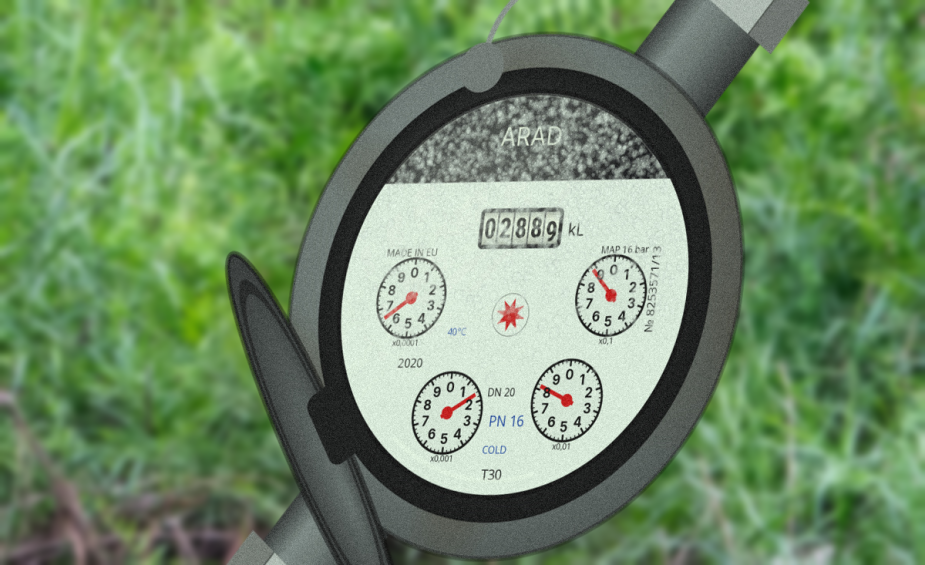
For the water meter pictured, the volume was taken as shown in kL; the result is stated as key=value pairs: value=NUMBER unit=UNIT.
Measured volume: value=2888.8816 unit=kL
